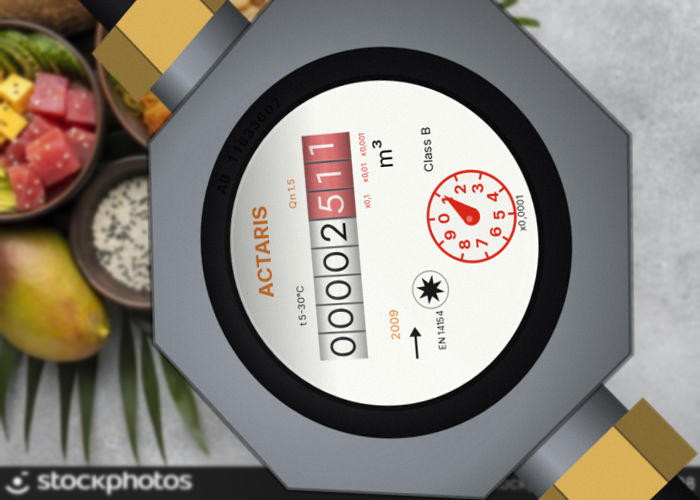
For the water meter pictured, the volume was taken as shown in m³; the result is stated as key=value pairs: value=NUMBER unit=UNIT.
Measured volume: value=2.5111 unit=m³
